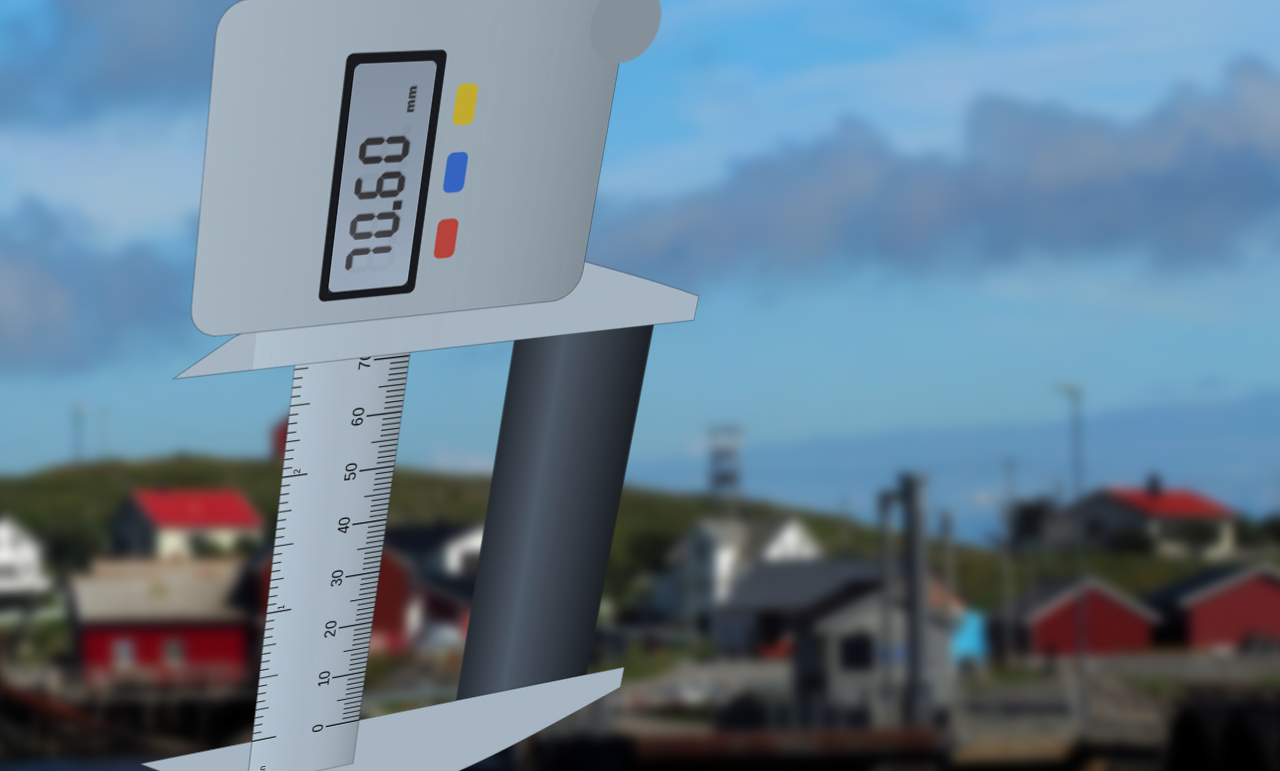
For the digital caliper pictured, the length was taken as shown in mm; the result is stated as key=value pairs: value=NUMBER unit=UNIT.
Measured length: value=70.60 unit=mm
